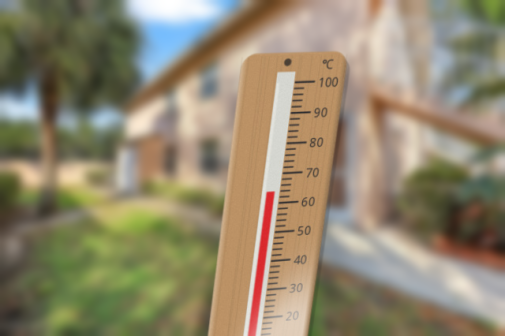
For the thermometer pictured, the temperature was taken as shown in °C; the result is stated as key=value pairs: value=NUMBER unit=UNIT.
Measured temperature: value=64 unit=°C
